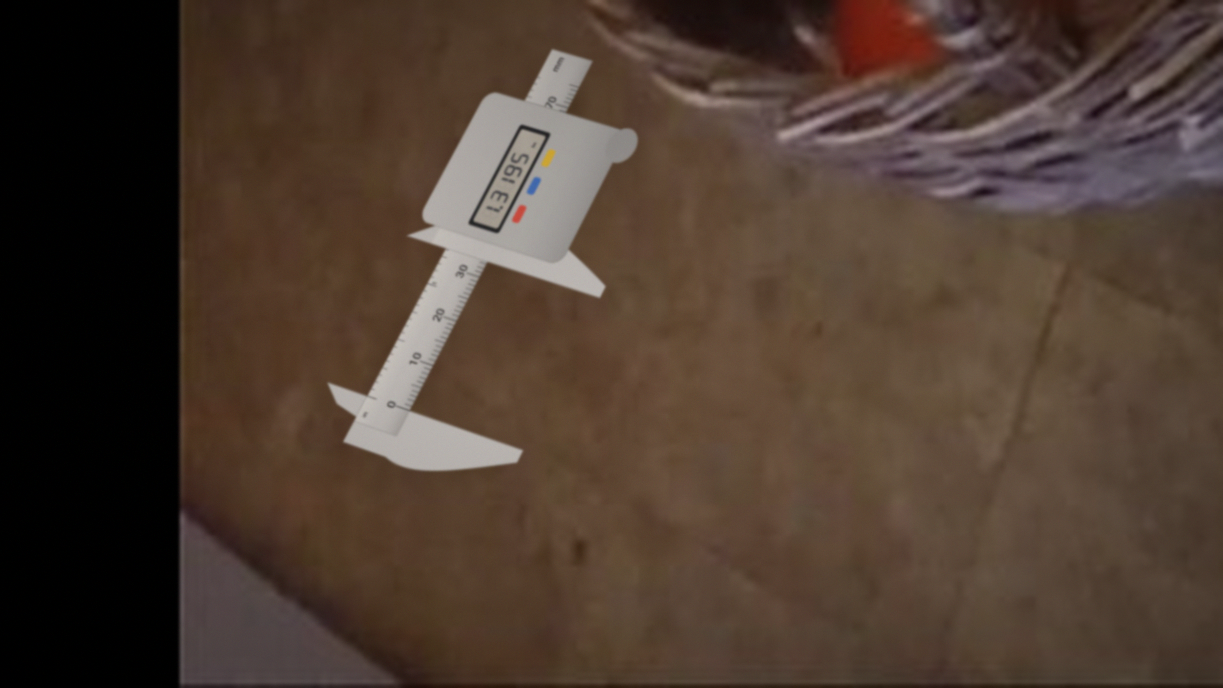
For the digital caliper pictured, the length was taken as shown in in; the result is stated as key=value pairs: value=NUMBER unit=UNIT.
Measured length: value=1.3195 unit=in
